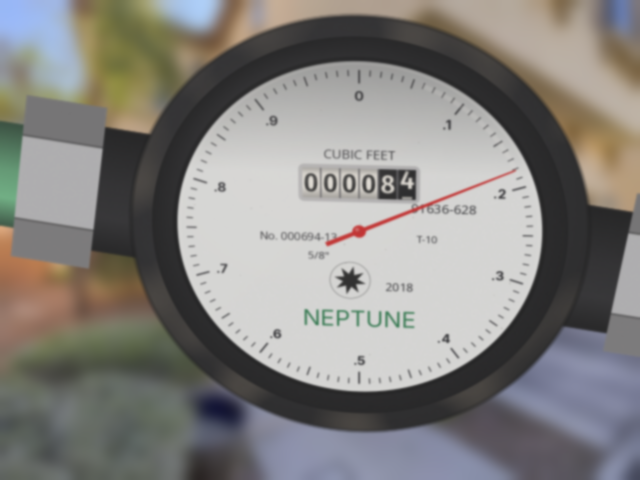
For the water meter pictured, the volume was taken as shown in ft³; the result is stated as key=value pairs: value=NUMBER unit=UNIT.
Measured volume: value=84.18 unit=ft³
